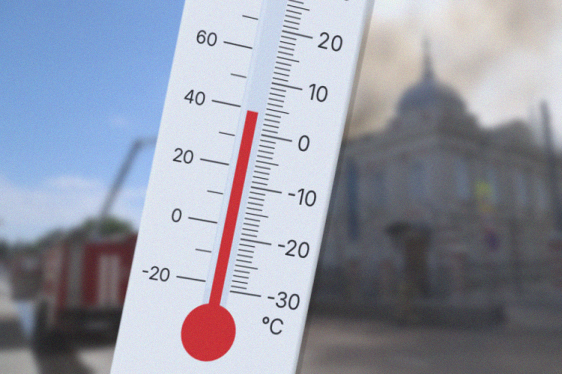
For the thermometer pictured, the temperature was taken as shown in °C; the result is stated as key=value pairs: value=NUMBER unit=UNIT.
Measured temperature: value=4 unit=°C
